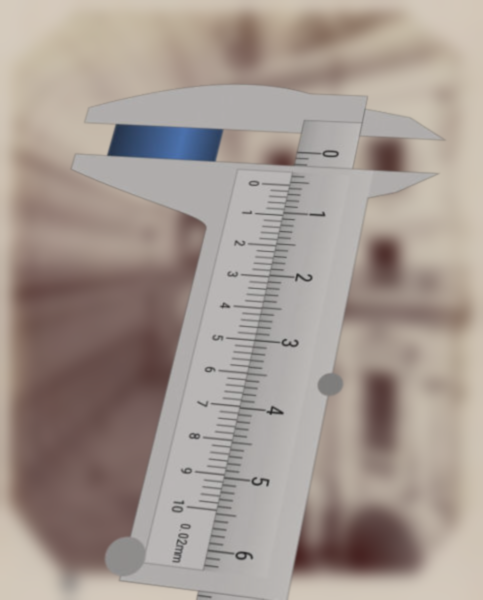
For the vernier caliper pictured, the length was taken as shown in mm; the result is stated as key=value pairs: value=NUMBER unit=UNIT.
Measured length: value=5.5 unit=mm
